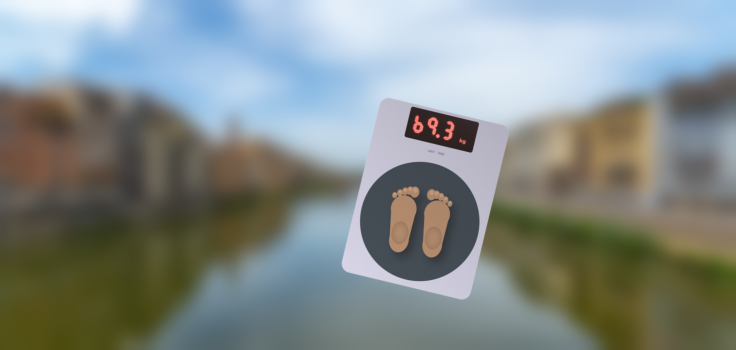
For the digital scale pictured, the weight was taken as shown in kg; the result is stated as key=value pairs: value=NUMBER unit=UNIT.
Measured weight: value=69.3 unit=kg
